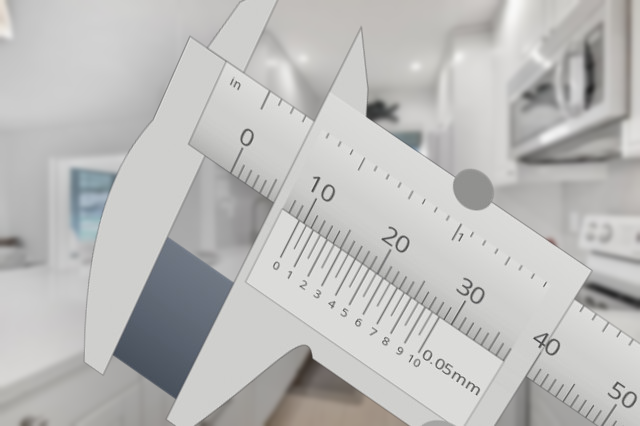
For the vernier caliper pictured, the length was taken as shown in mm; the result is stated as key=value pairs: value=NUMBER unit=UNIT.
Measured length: value=9.4 unit=mm
